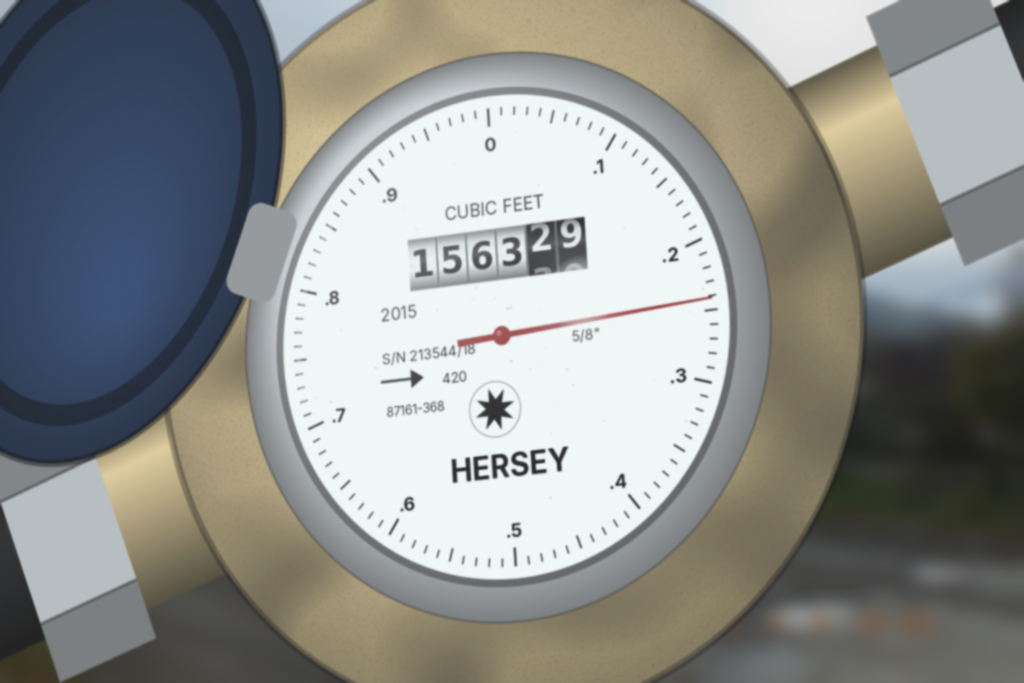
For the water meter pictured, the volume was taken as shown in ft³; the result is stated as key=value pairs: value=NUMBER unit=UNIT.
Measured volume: value=156329.24 unit=ft³
